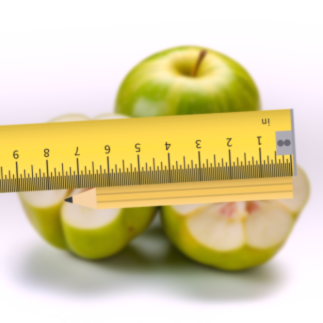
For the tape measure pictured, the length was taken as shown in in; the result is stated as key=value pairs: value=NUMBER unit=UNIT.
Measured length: value=7.5 unit=in
